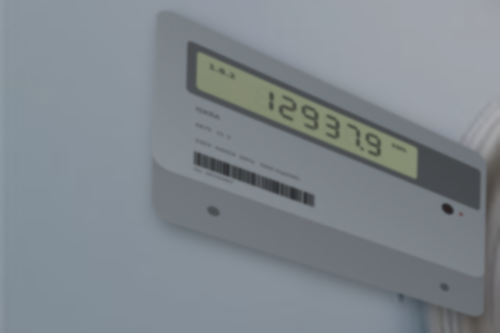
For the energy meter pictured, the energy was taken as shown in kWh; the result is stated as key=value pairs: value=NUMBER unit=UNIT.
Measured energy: value=12937.9 unit=kWh
